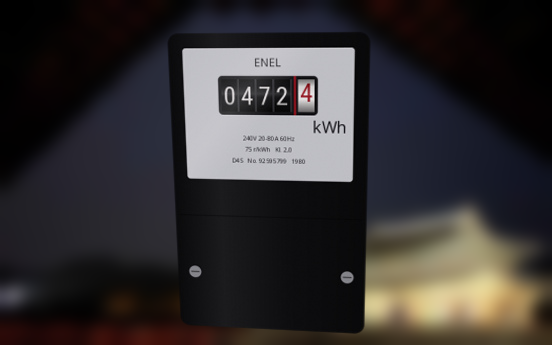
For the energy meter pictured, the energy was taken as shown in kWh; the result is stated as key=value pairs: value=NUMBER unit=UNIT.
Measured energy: value=472.4 unit=kWh
